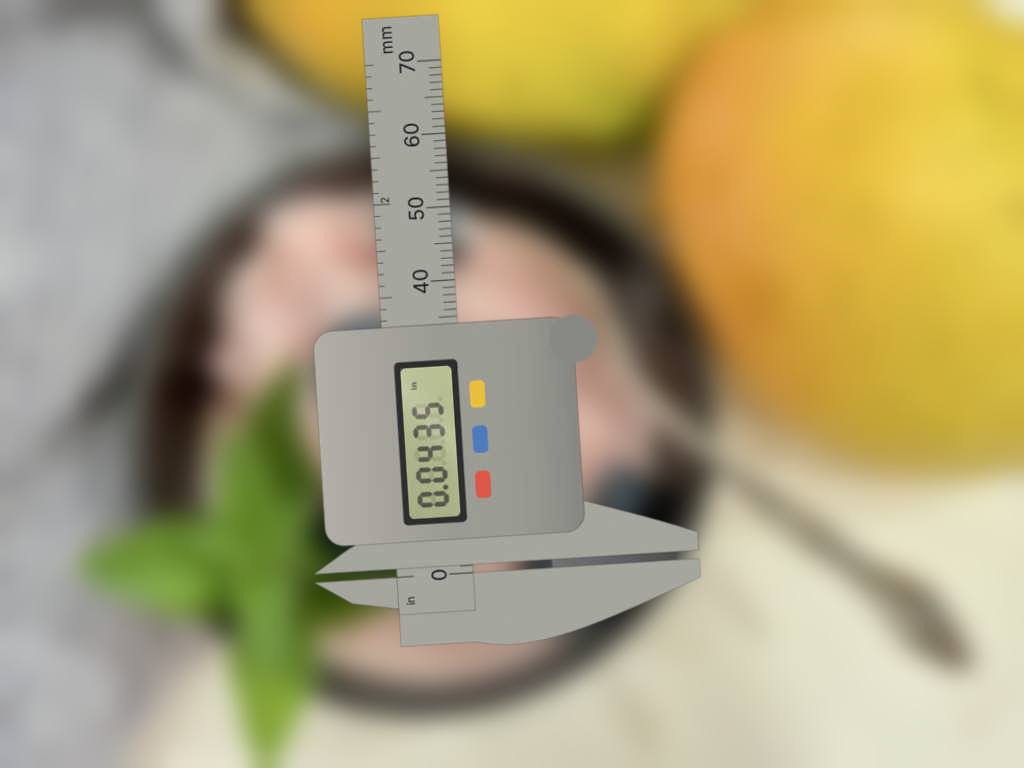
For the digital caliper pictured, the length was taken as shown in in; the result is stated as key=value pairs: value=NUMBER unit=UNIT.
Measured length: value=0.0435 unit=in
